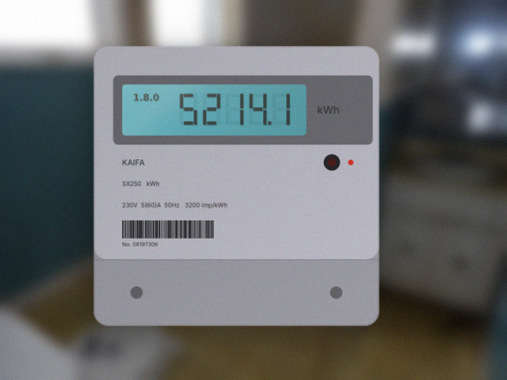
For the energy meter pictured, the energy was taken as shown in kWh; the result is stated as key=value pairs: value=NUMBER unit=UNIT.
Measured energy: value=5214.1 unit=kWh
